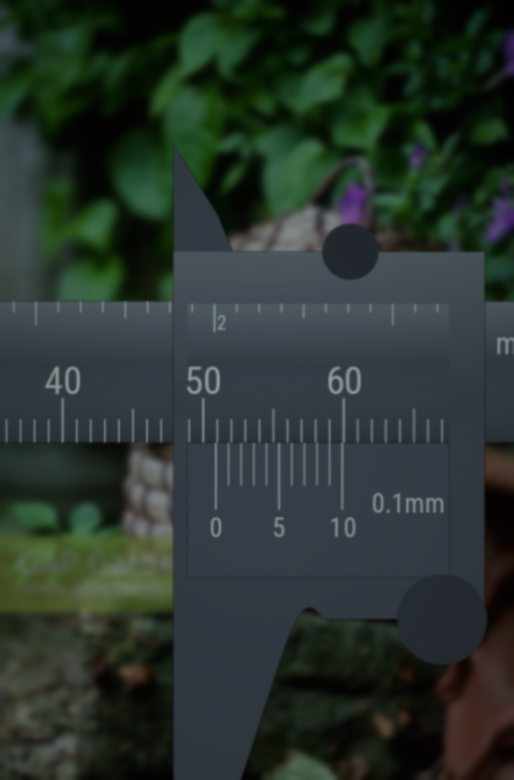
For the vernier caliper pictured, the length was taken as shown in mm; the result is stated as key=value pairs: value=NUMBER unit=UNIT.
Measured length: value=50.9 unit=mm
